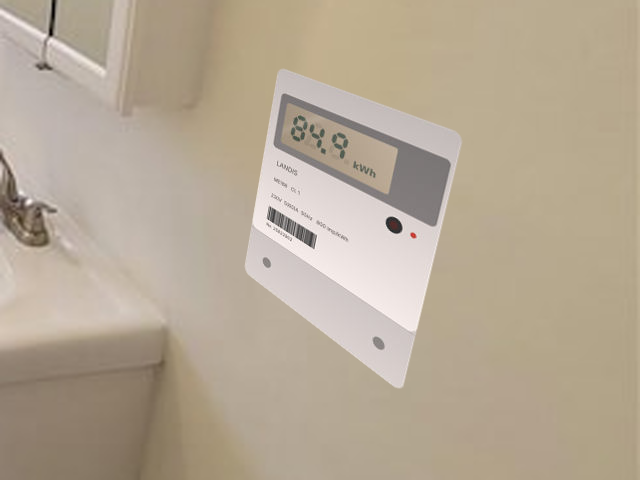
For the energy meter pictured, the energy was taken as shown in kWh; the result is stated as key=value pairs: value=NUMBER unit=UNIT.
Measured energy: value=84.9 unit=kWh
